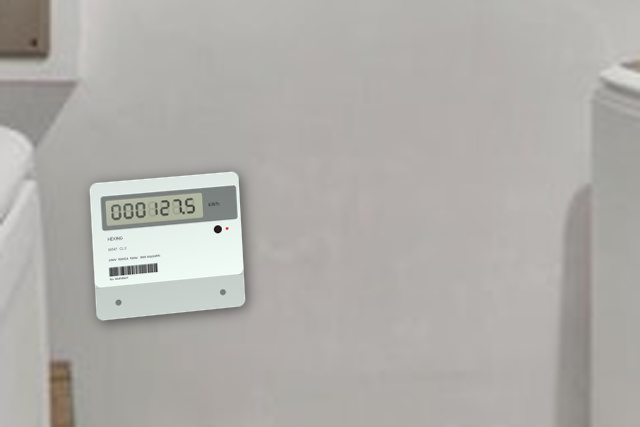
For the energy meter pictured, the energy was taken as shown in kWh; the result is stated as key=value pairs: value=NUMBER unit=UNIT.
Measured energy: value=127.5 unit=kWh
